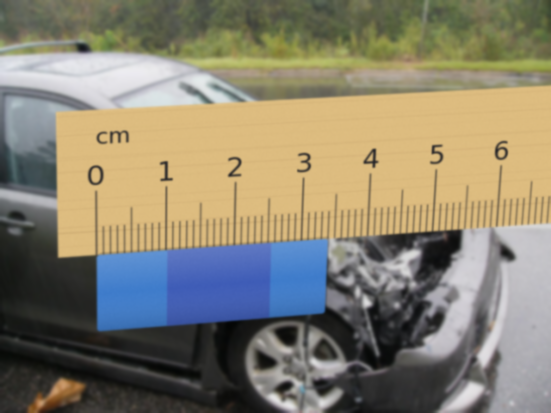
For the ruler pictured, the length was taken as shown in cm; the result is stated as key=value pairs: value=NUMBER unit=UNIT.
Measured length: value=3.4 unit=cm
